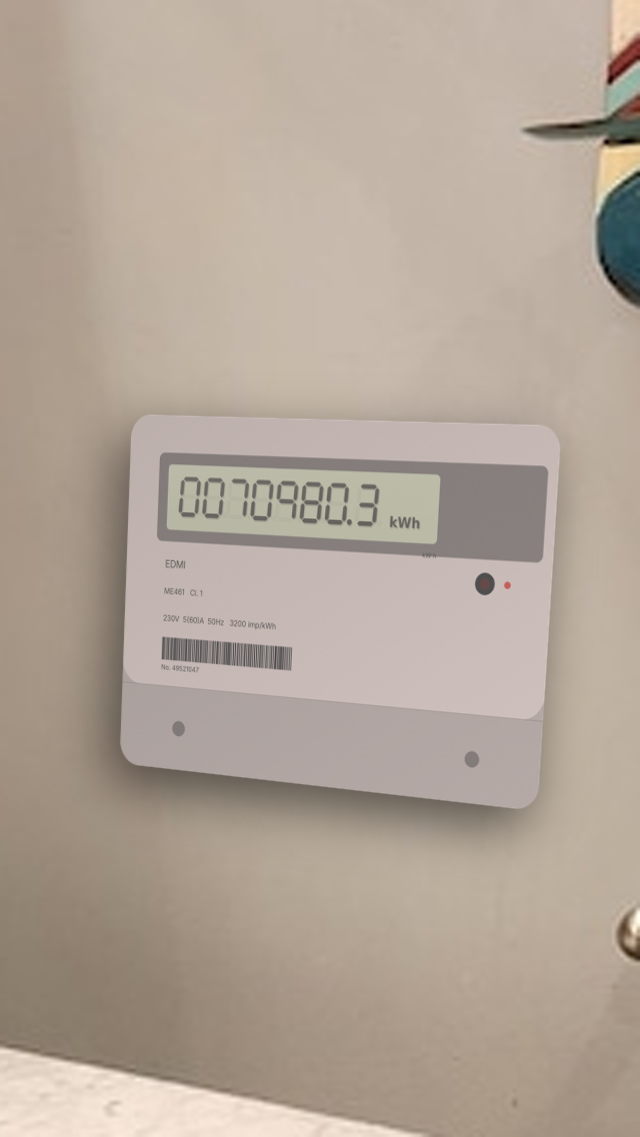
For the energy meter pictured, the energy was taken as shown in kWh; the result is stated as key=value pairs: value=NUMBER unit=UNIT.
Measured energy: value=70980.3 unit=kWh
